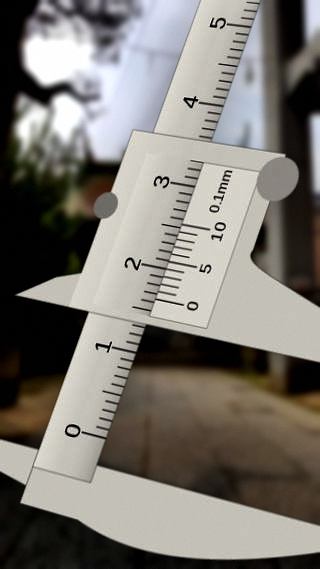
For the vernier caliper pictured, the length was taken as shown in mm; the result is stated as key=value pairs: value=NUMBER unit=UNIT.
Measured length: value=16.4 unit=mm
